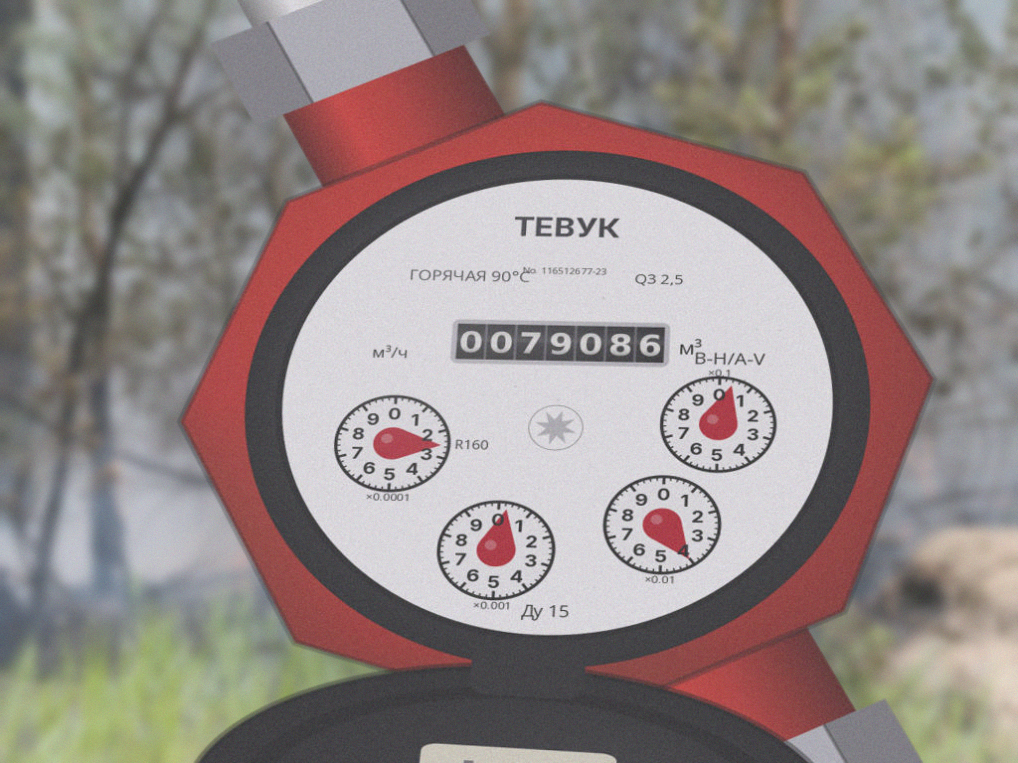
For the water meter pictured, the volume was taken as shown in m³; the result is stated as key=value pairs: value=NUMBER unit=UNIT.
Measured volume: value=79086.0402 unit=m³
